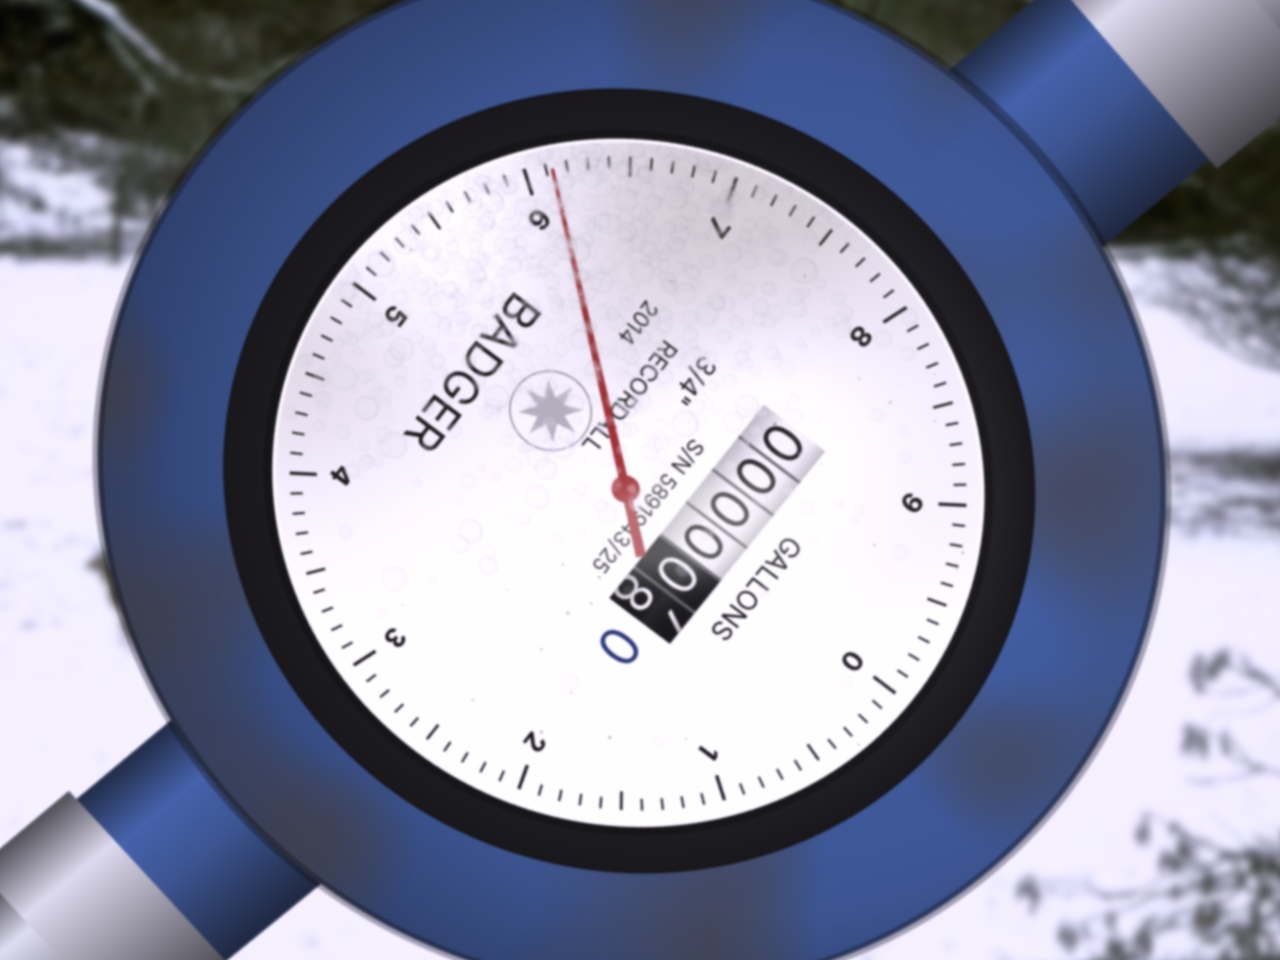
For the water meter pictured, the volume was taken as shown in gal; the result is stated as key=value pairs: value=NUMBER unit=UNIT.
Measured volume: value=76.1 unit=gal
